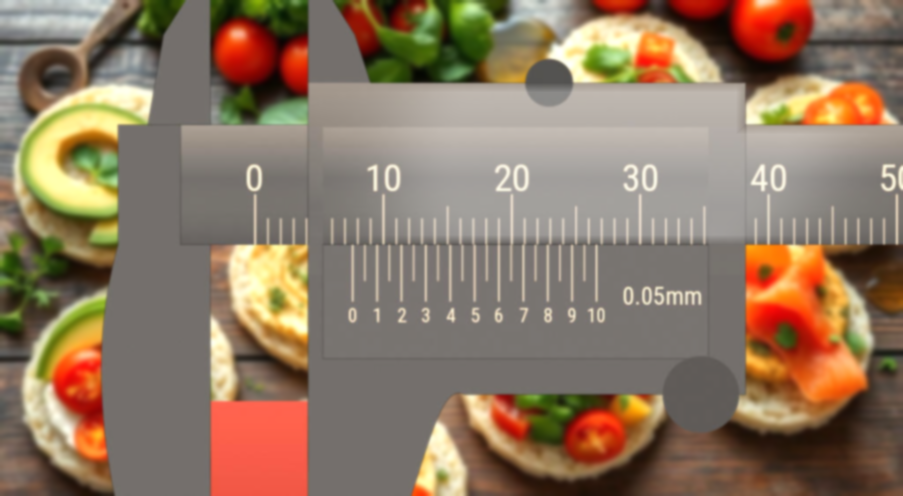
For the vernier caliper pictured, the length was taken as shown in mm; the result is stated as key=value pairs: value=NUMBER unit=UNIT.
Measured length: value=7.6 unit=mm
